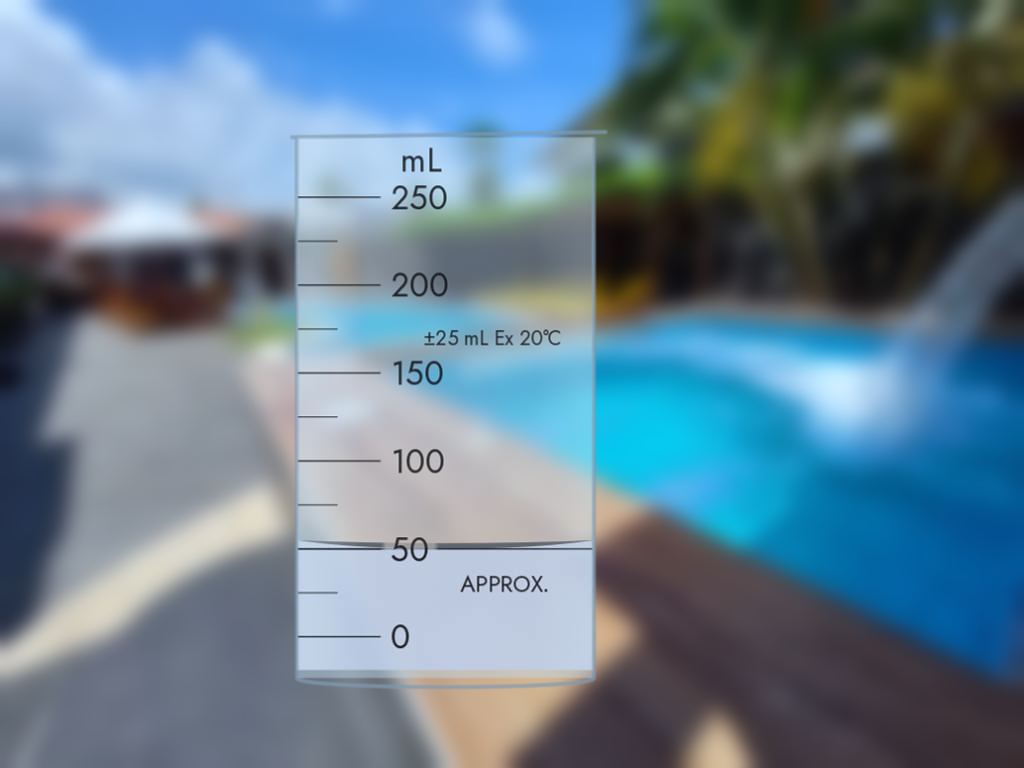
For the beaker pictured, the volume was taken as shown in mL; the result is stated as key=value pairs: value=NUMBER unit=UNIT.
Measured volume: value=50 unit=mL
